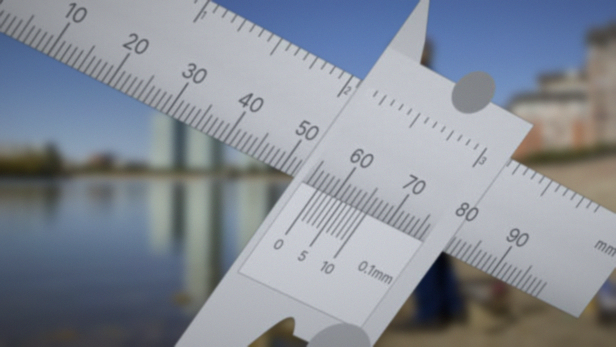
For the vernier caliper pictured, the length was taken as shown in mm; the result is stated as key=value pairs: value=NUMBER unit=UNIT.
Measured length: value=57.0 unit=mm
